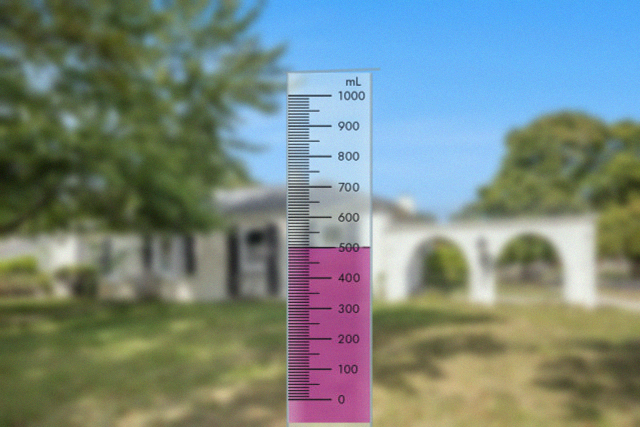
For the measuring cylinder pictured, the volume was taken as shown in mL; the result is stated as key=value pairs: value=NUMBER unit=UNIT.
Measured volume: value=500 unit=mL
